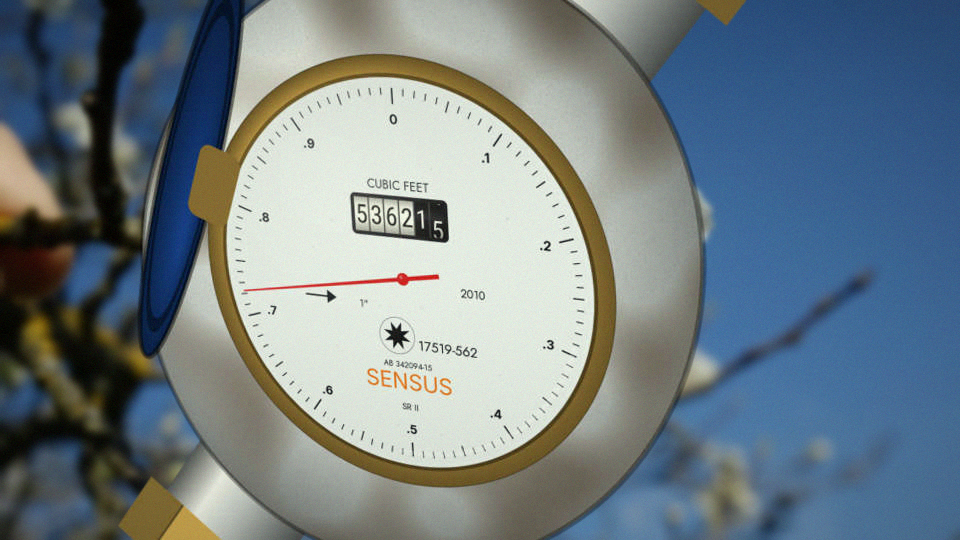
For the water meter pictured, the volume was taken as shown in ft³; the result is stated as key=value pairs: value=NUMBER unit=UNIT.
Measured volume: value=536214.72 unit=ft³
